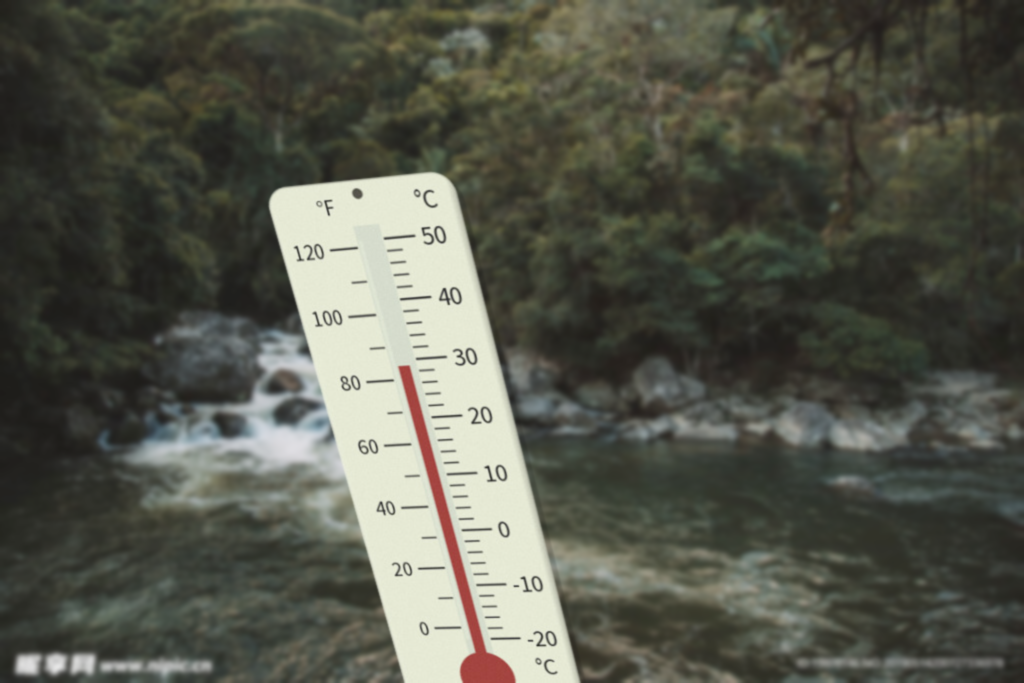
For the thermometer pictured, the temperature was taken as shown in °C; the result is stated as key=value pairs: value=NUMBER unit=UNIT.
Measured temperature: value=29 unit=°C
